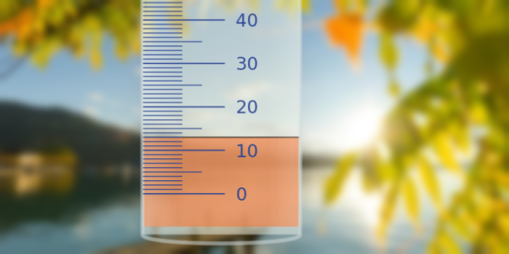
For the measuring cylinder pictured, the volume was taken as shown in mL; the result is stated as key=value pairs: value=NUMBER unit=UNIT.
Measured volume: value=13 unit=mL
